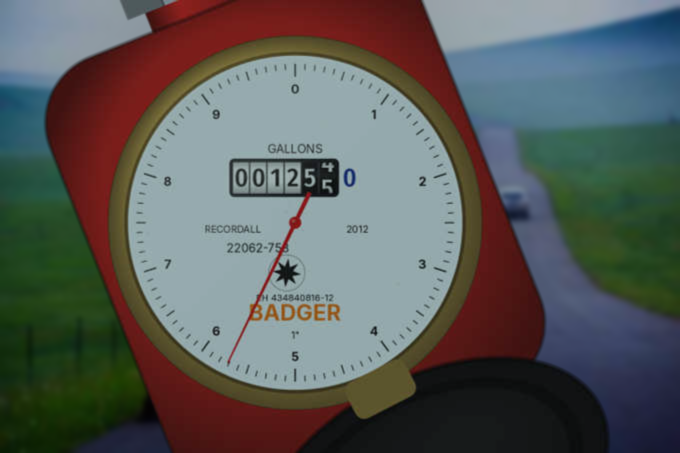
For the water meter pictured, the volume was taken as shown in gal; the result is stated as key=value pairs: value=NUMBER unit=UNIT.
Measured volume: value=12545.7 unit=gal
